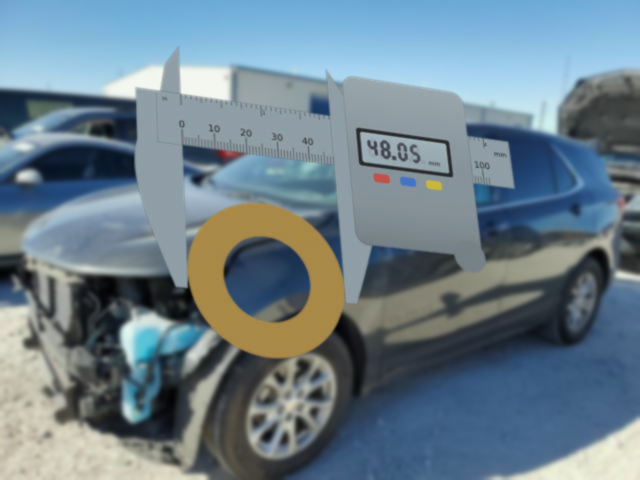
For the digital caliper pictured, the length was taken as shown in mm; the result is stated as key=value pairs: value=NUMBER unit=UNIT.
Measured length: value=48.05 unit=mm
